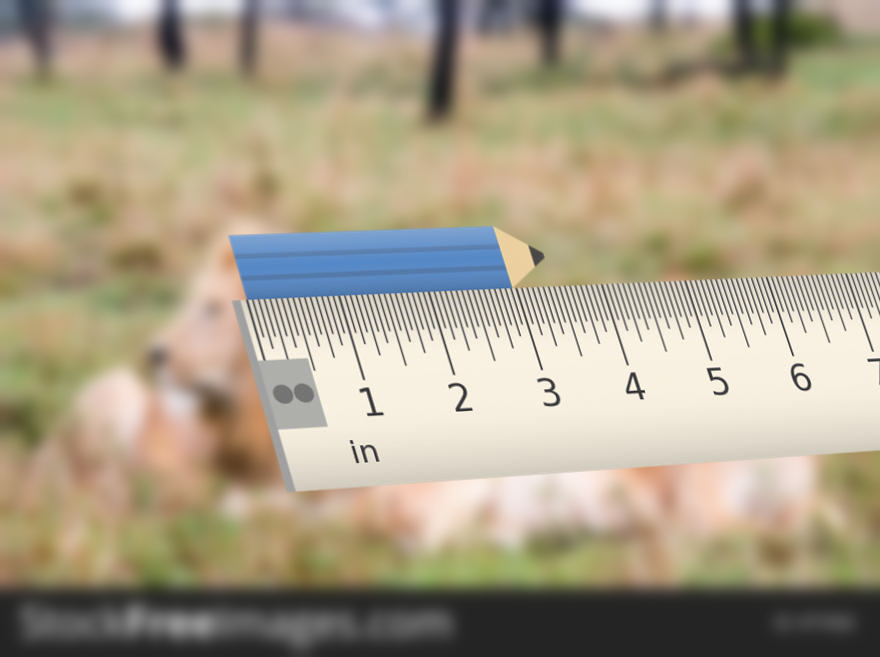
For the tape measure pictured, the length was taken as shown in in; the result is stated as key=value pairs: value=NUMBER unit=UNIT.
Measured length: value=3.4375 unit=in
